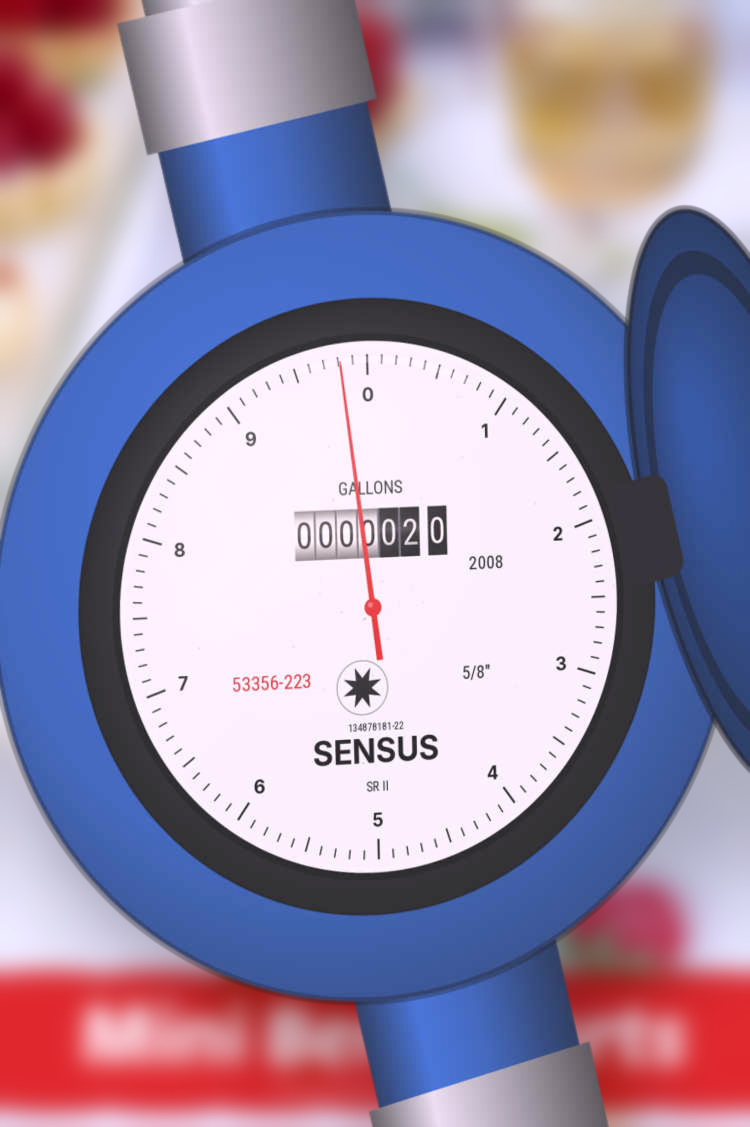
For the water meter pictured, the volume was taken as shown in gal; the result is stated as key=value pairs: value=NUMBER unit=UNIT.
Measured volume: value=19.8 unit=gal
